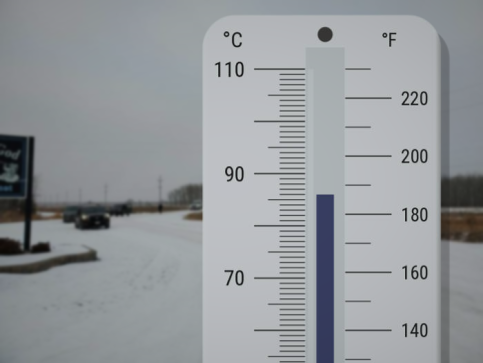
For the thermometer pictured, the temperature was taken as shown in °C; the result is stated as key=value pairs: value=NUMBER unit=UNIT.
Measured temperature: value=86 unit=°C
